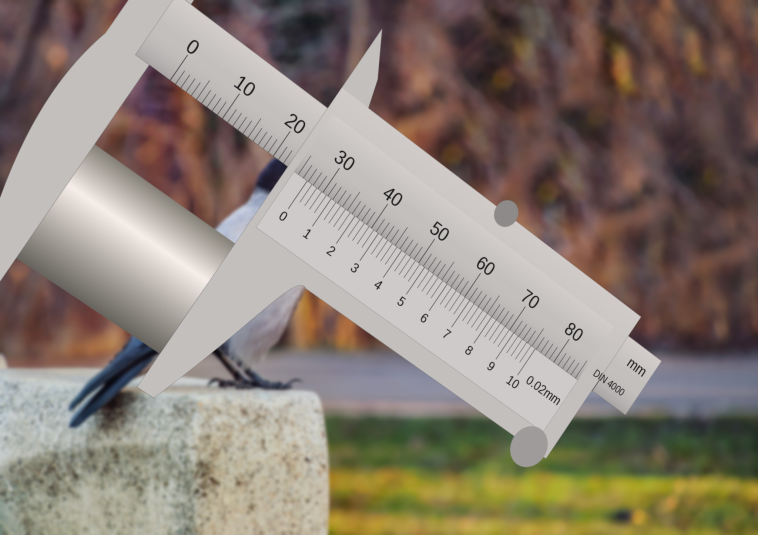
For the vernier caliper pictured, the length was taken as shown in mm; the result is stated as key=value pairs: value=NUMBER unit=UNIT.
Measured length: value=26.8 unit=mm
